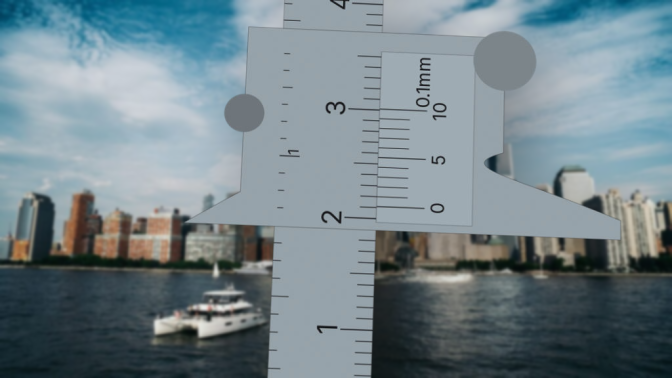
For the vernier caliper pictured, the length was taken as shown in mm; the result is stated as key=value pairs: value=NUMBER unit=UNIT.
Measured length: value=21.1 unit=mm
